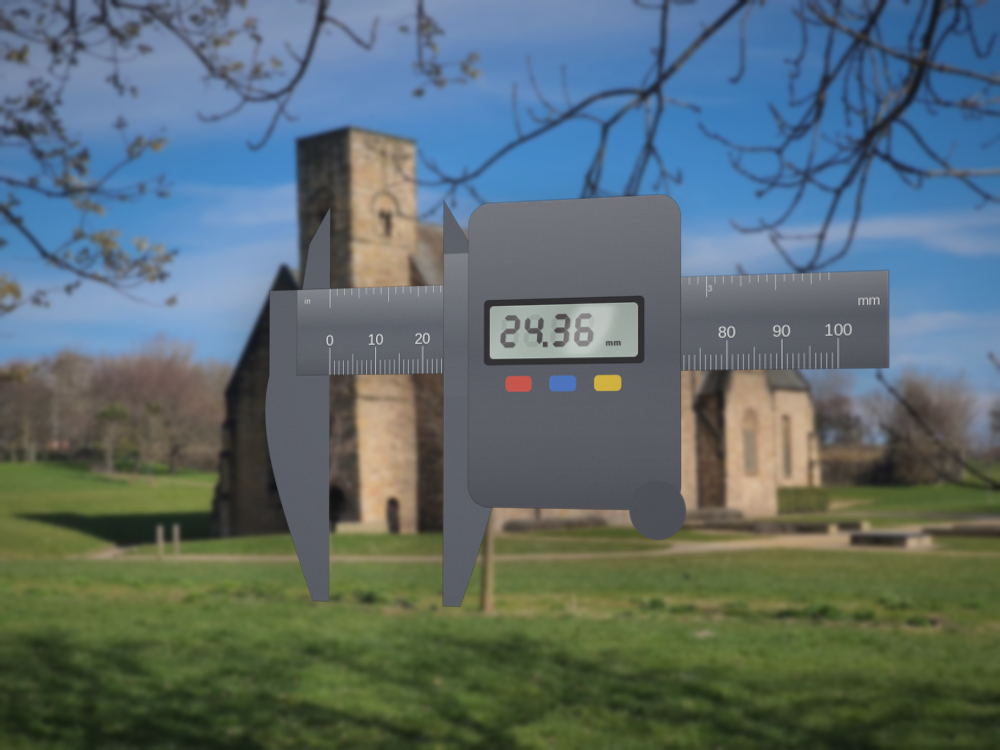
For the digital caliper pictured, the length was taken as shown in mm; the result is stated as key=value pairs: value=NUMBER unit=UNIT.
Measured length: value=24.36 unit=mm
